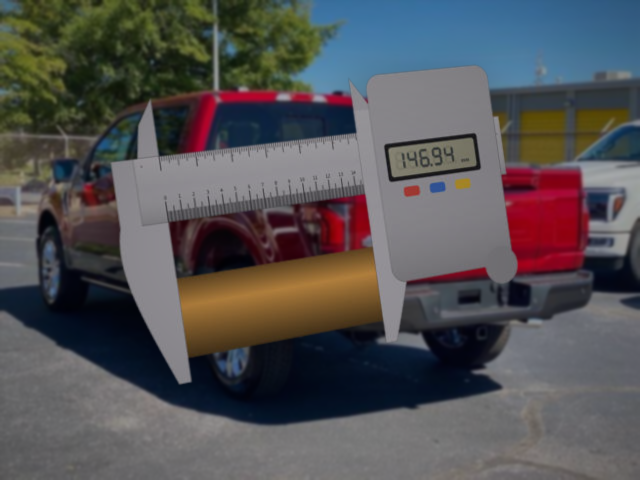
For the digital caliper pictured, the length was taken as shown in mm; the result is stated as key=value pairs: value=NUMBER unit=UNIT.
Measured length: value=146.94 unit=mm
